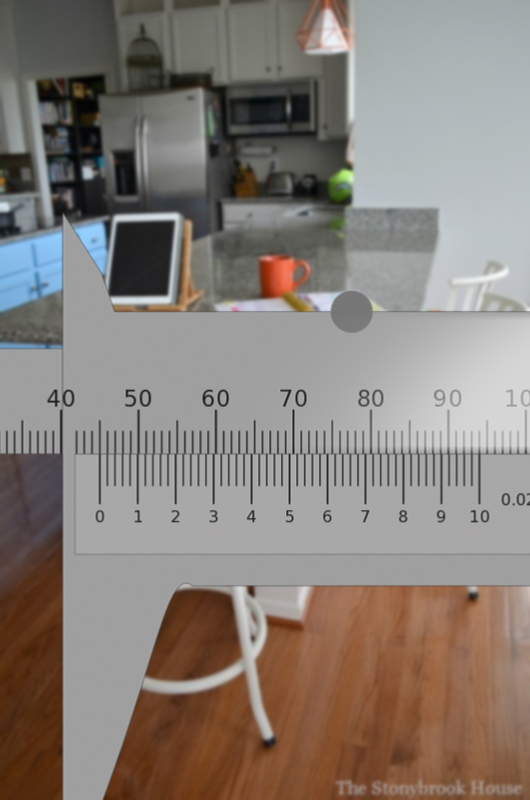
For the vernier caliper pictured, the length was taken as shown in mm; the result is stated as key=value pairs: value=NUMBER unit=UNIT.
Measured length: value=45.0 unit=mm
